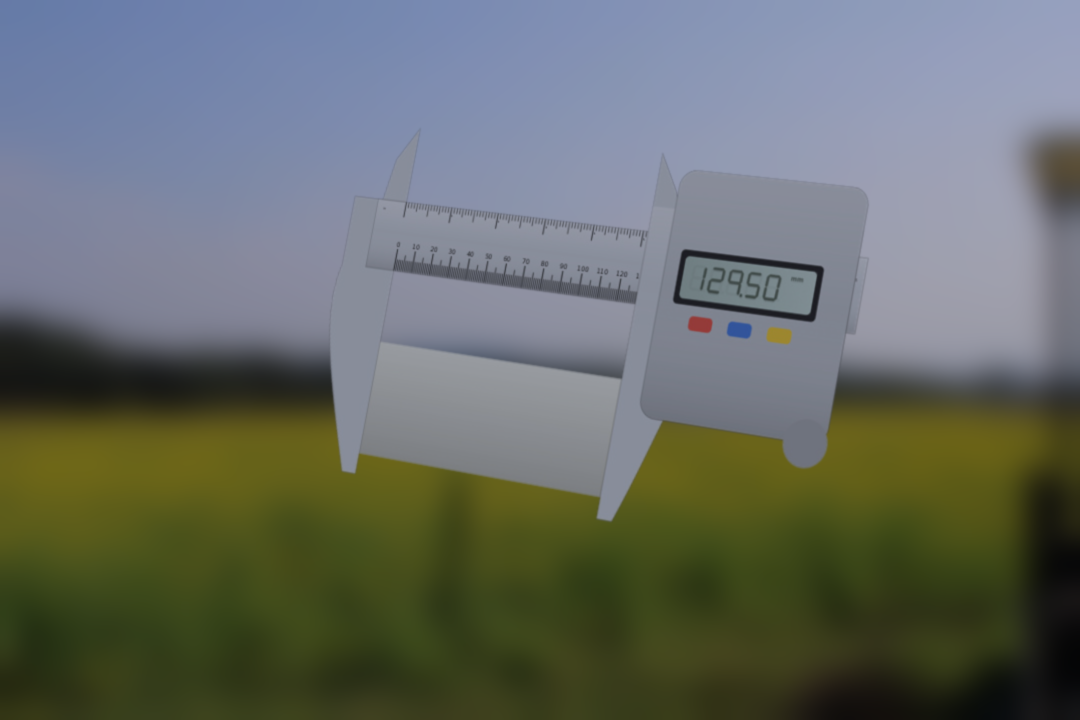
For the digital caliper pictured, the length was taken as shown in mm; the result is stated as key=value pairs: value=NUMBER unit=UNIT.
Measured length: value=129.50 unit=mm
